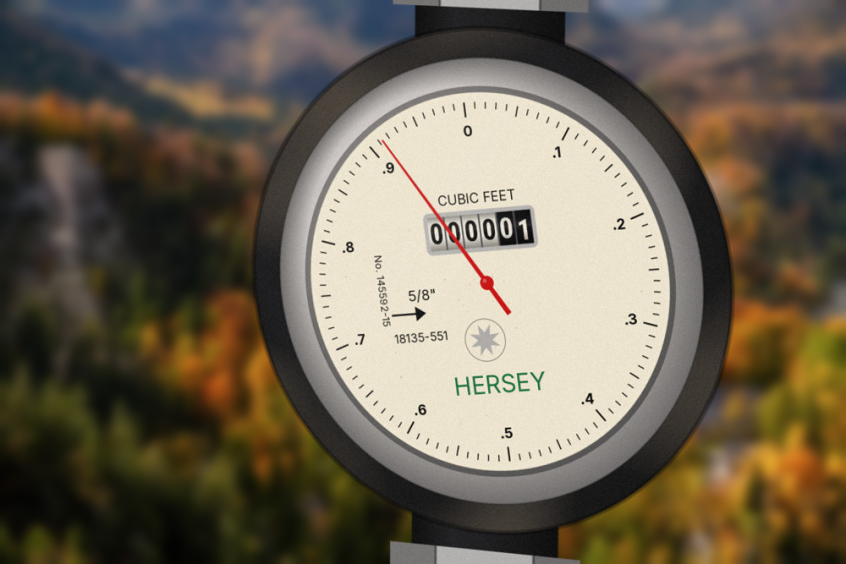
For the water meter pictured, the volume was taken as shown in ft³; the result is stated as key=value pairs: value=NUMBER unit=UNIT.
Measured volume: value=0.91 unit=ft³
